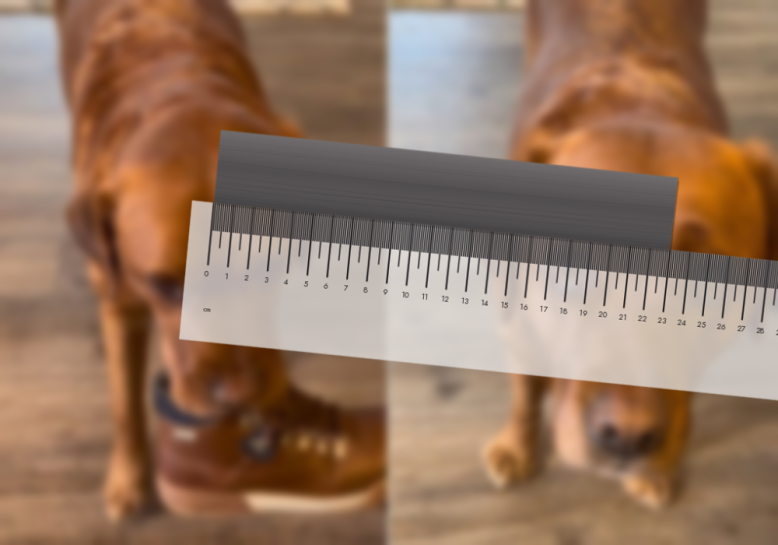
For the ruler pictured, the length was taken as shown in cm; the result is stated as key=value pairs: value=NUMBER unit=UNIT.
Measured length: value=23 unit=cm
